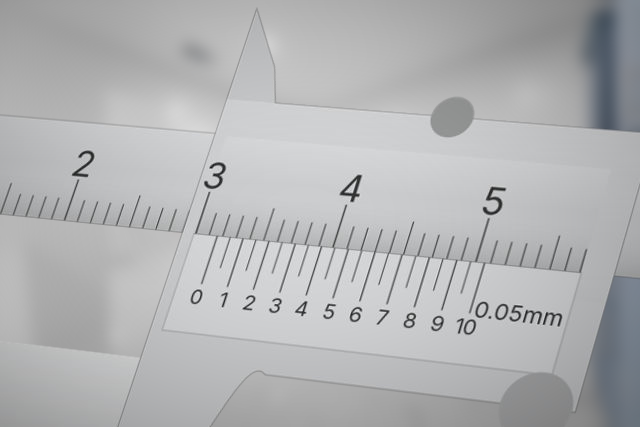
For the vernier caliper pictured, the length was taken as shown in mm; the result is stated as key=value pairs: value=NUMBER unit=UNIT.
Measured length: value=31.6 unit=mm
